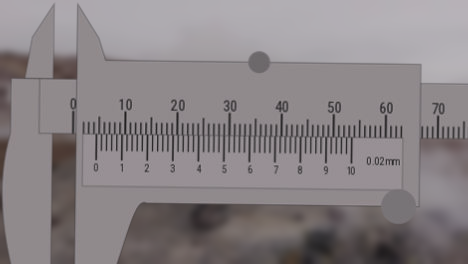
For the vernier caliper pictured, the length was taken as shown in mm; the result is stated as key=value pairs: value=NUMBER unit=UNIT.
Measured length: value=4.5 unit=mm
